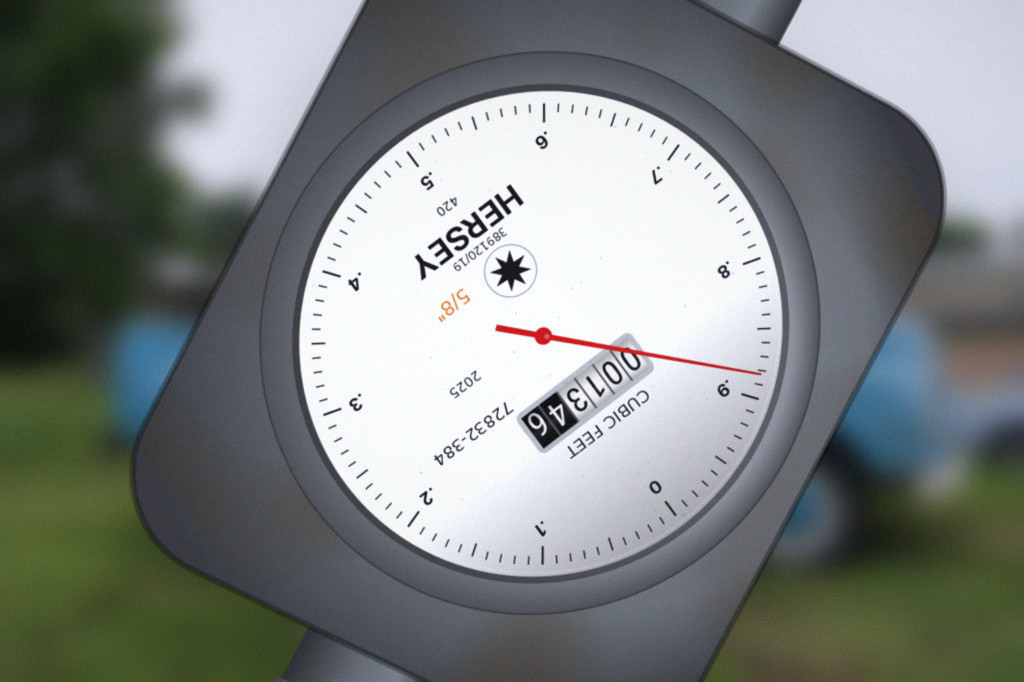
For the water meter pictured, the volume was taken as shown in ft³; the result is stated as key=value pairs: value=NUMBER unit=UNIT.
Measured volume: value=1345.88 unit=ft³
